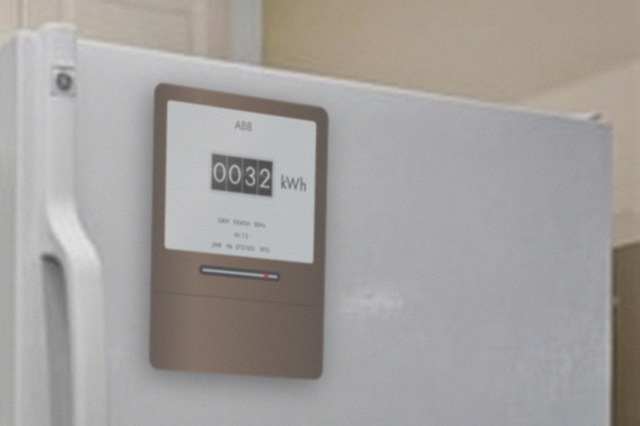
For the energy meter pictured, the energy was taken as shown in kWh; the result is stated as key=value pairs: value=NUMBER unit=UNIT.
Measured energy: value=32 unit=kWh
